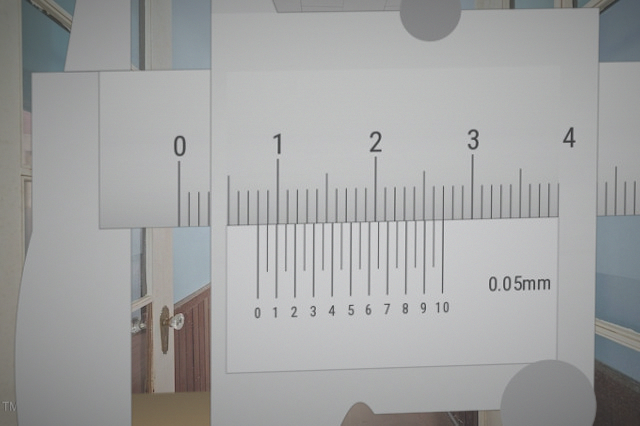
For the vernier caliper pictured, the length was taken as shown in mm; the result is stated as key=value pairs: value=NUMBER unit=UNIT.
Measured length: value=8.0 unit=mm
